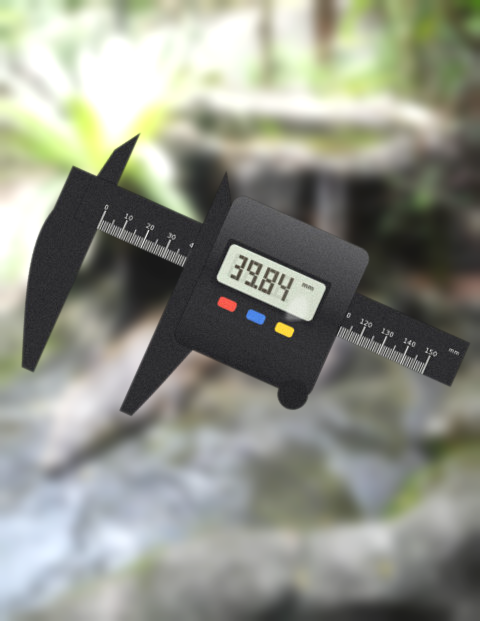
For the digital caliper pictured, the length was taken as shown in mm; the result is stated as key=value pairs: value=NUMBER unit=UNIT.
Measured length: value=39.84 unit=mm
